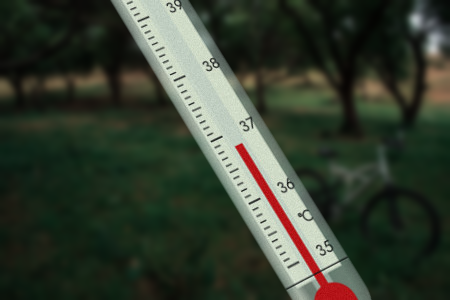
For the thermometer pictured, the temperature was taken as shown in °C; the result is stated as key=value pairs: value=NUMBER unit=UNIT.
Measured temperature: value=36.8 unit=°C
